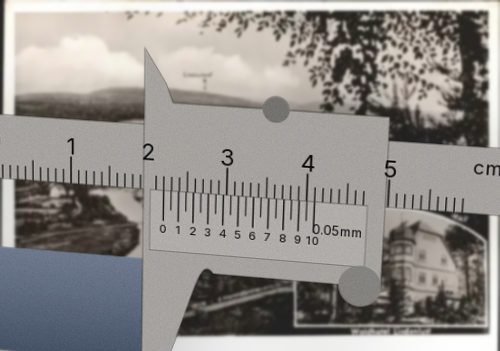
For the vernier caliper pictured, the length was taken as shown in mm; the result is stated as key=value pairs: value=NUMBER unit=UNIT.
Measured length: value=22.0 unit=mm
